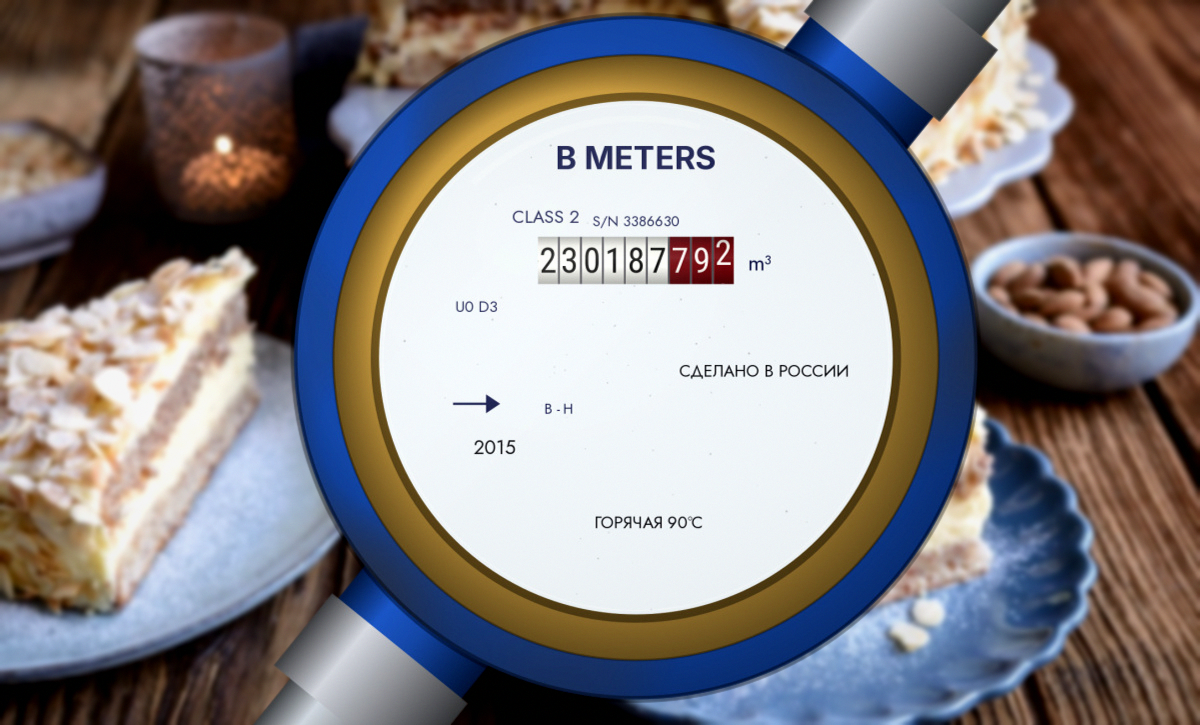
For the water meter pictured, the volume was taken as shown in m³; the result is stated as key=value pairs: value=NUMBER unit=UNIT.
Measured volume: value=230187.792 unit=m³
